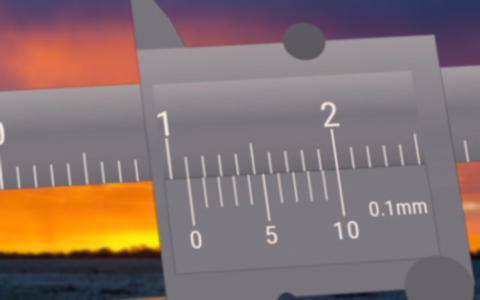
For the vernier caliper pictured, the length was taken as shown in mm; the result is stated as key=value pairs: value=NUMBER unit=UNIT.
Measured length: value=11.0 unit=mm
